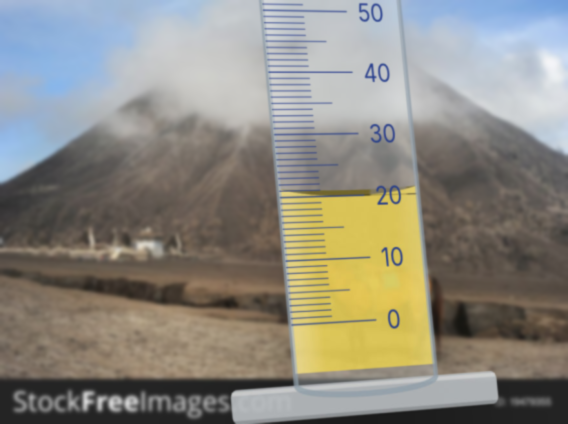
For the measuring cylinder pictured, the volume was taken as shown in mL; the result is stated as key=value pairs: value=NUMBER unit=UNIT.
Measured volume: value=20 unit=mL
